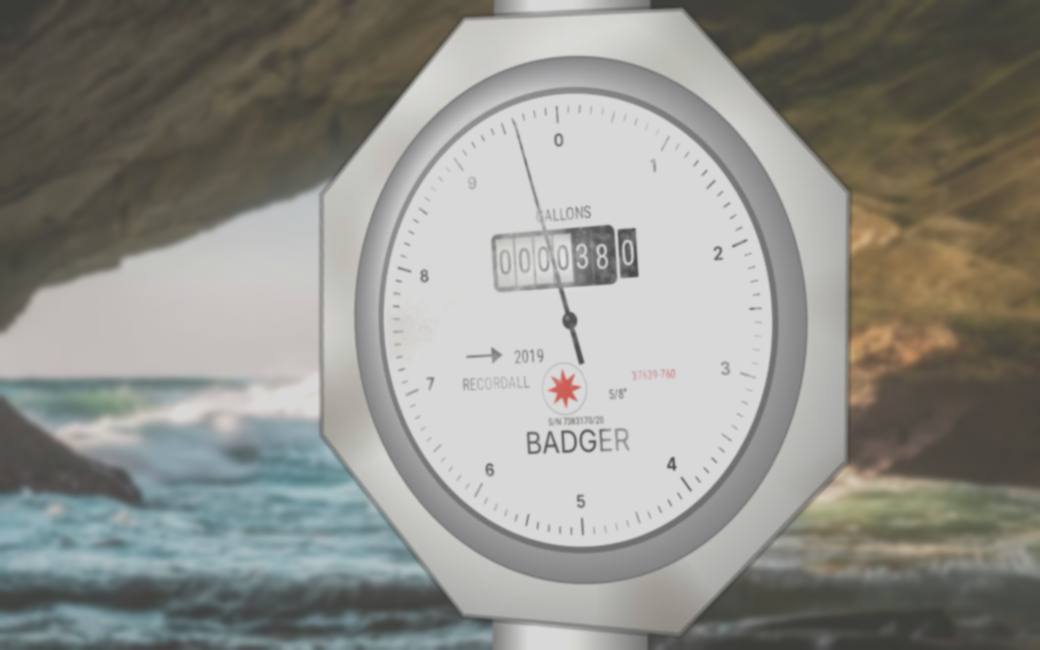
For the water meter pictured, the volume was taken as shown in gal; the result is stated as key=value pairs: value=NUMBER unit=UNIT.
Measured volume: value=379.6 unit=gal
